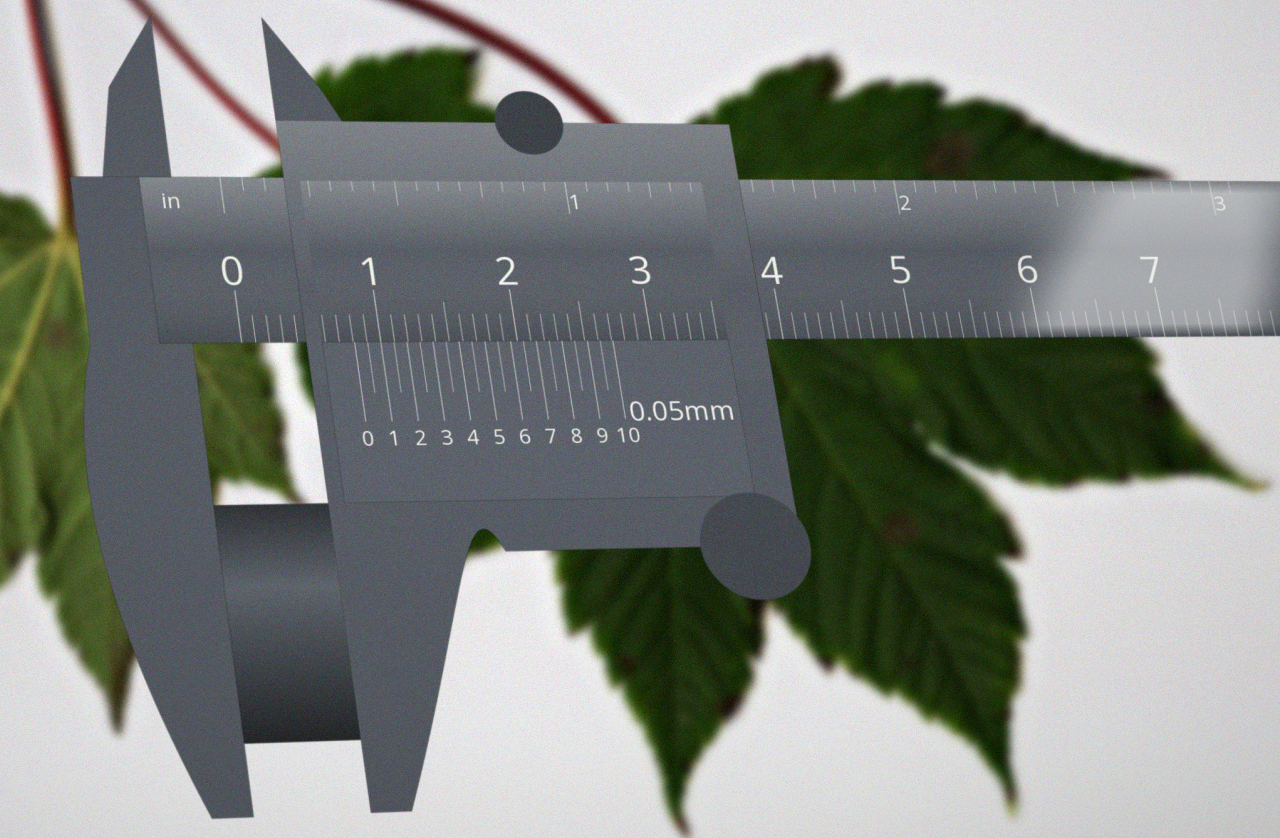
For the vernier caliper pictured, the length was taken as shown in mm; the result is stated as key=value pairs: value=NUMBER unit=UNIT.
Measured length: value=8.1 unit=mm
